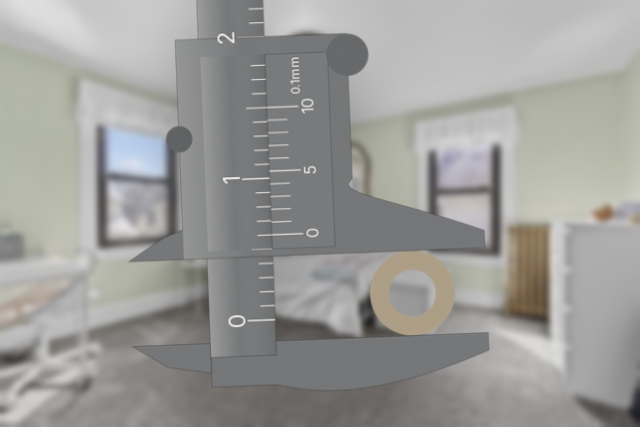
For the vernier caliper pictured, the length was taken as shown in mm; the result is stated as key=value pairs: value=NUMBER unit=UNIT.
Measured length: value=6.0 unit=mm
